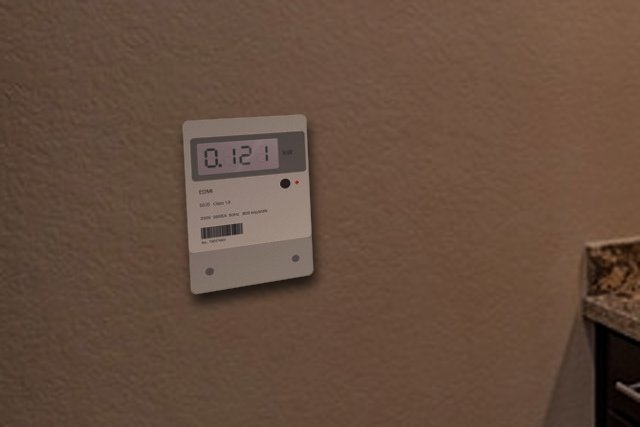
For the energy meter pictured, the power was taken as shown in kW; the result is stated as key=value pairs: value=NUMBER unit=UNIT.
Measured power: value=0.121 unit=kW
